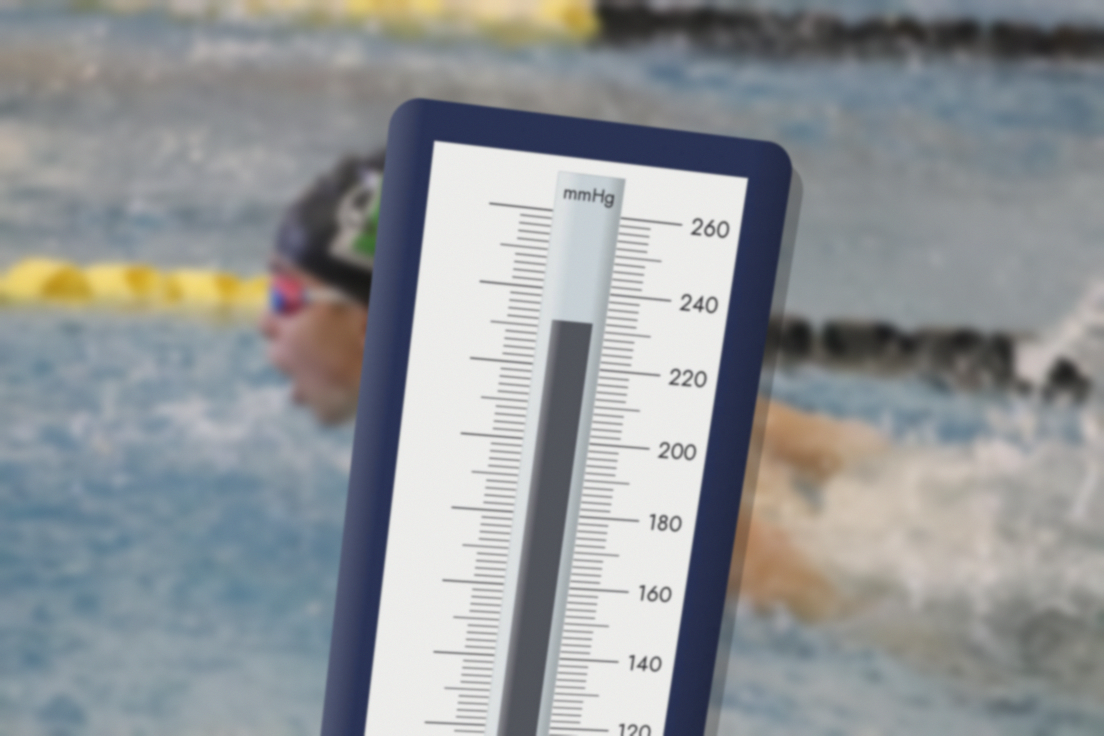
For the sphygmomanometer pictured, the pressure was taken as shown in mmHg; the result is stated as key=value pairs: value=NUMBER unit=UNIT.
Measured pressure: value=232 unit=mmHg
